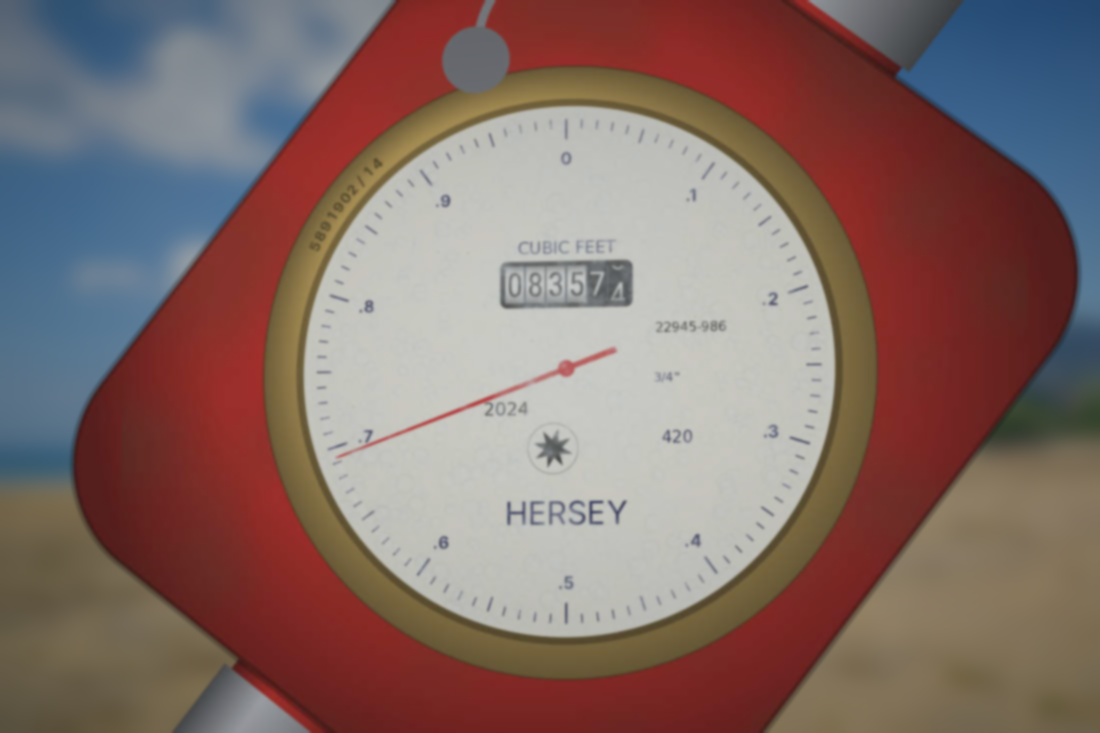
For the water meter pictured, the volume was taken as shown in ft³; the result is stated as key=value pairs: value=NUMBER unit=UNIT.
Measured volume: value=83573.69 unit=ft³
